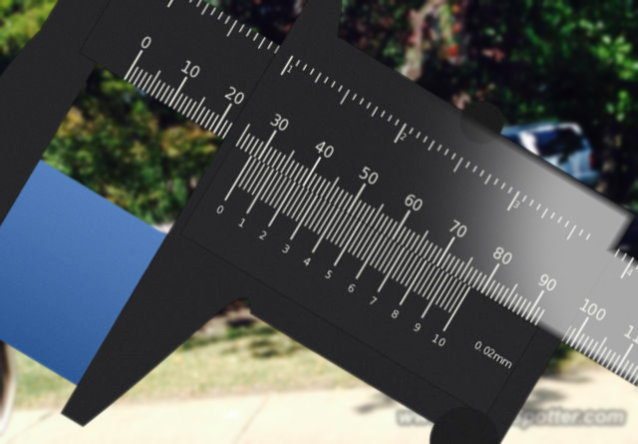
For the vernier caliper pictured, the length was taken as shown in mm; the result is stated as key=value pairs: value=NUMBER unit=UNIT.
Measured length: value=28.5 unit=mm
